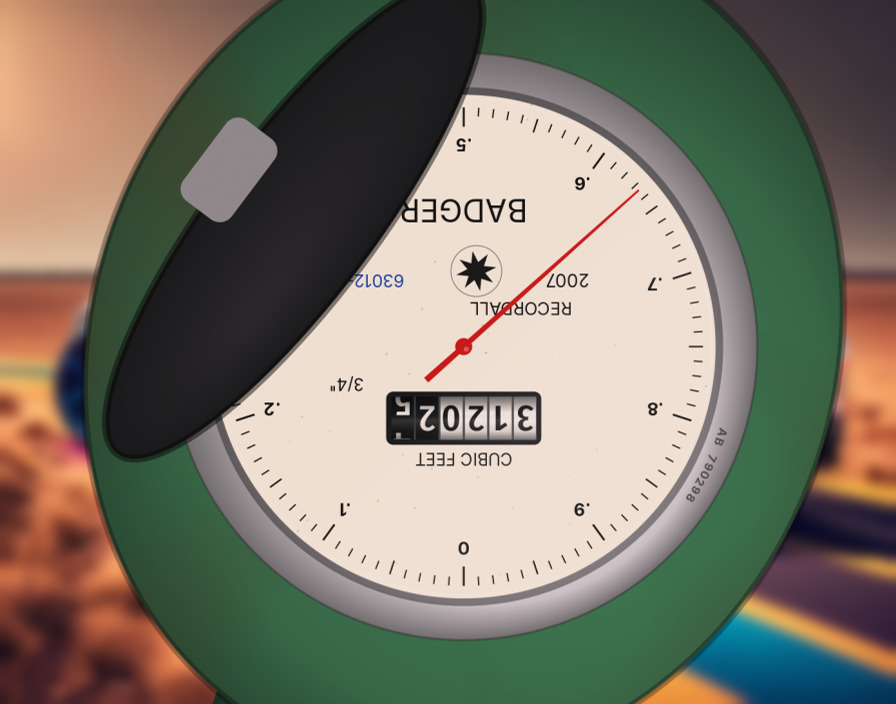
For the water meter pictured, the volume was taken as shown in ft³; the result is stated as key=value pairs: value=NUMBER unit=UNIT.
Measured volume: value=312024.63 unit=ft³
